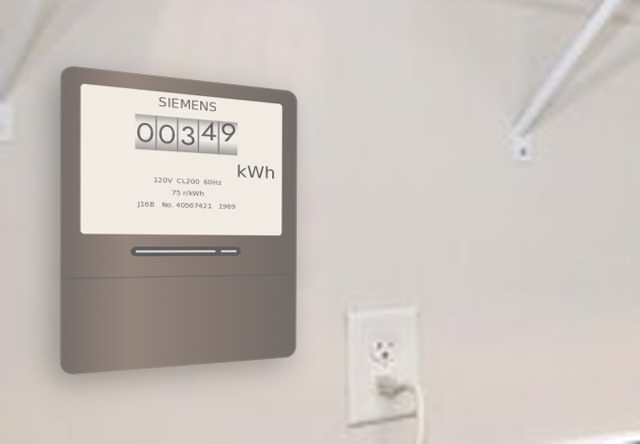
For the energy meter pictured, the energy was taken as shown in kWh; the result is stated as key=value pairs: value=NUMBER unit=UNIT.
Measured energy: value=349 unit=kWh
